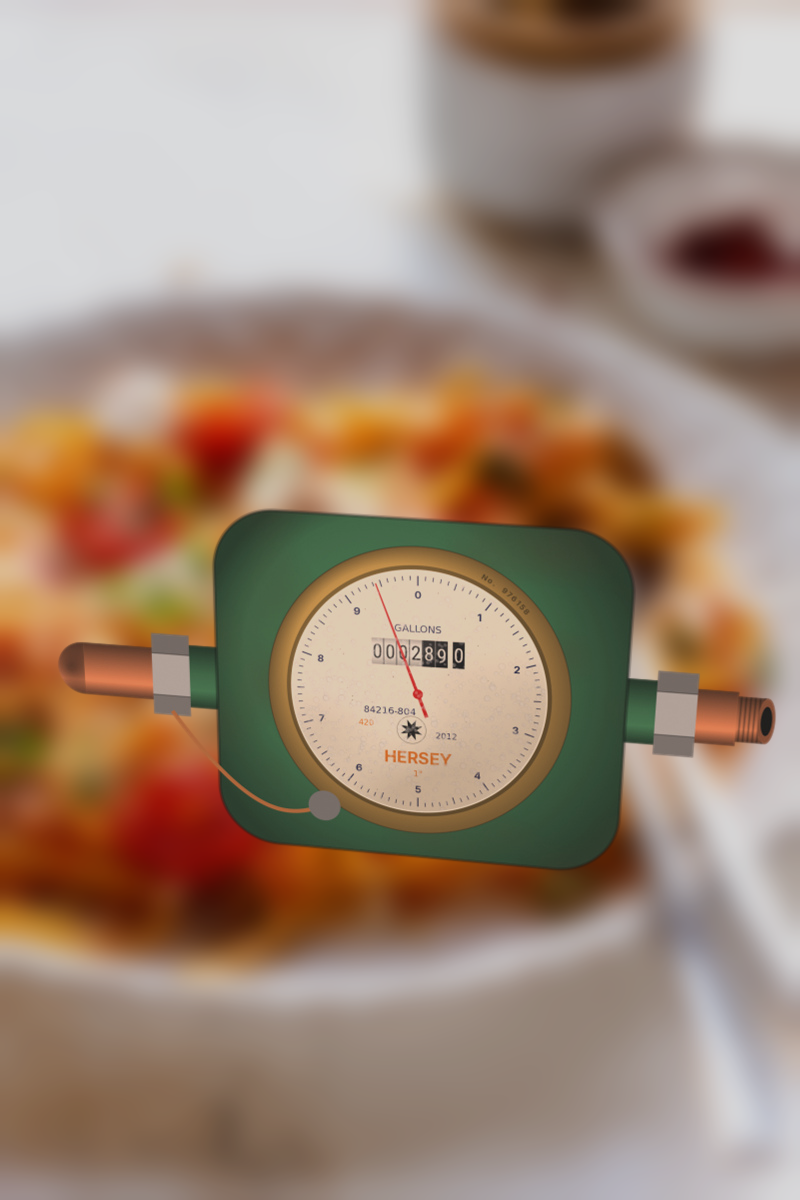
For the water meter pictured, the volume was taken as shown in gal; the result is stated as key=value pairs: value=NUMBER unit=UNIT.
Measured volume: value=2889.4 unit=gal
